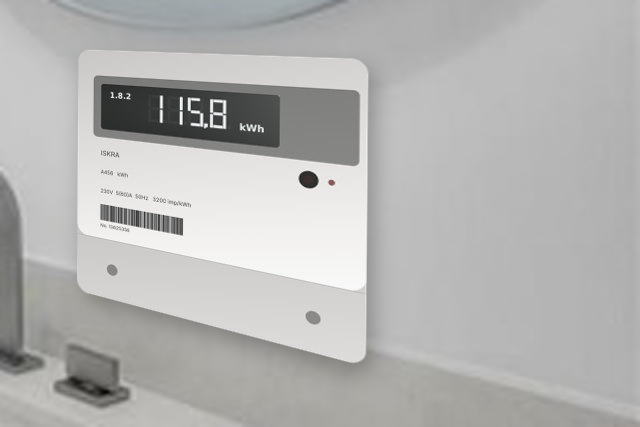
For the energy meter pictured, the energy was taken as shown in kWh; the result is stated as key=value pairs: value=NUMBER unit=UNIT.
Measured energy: value=115.8 unit=kWh
